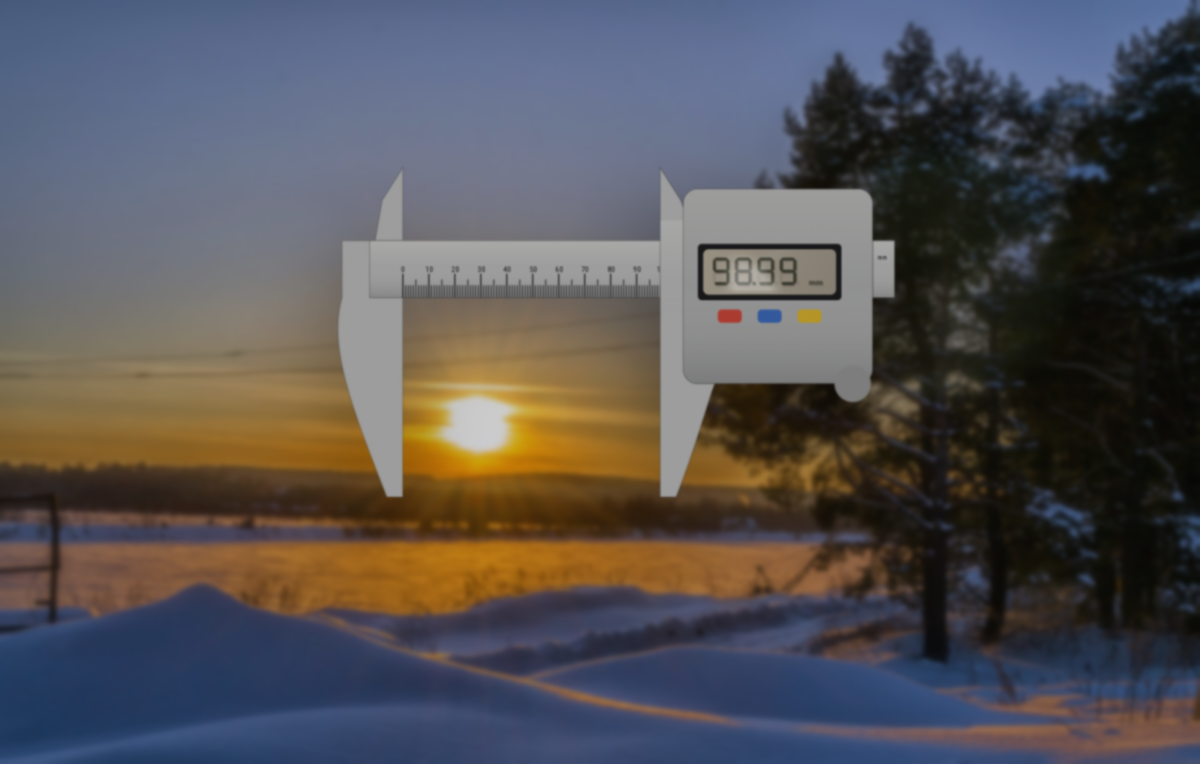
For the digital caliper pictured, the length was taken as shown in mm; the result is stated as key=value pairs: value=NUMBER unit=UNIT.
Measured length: value=98.99 unit=mm
